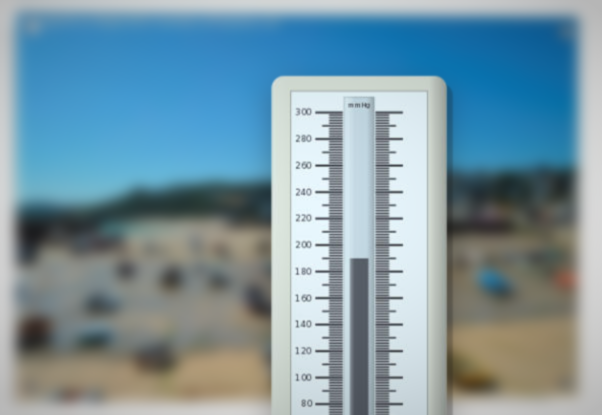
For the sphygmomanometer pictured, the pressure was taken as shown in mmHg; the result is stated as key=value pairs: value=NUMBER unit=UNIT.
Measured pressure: value=190 unit=mmHg
